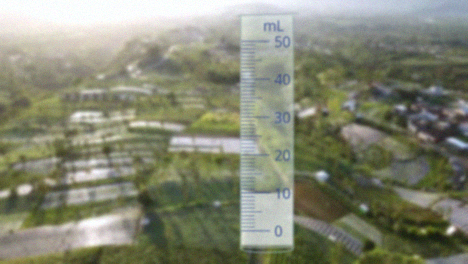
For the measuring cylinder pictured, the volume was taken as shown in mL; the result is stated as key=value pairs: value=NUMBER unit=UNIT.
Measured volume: value=10 unit=mL
